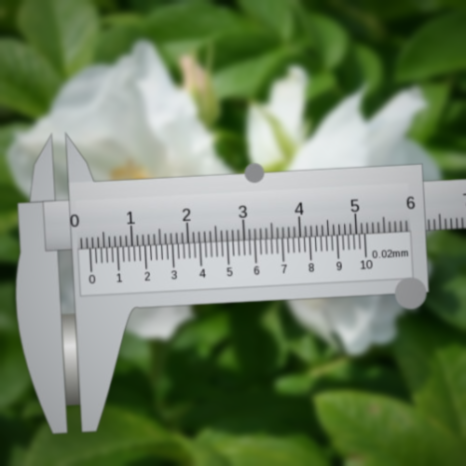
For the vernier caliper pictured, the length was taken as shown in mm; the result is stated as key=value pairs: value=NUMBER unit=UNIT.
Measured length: value=2.5 unit=mm
